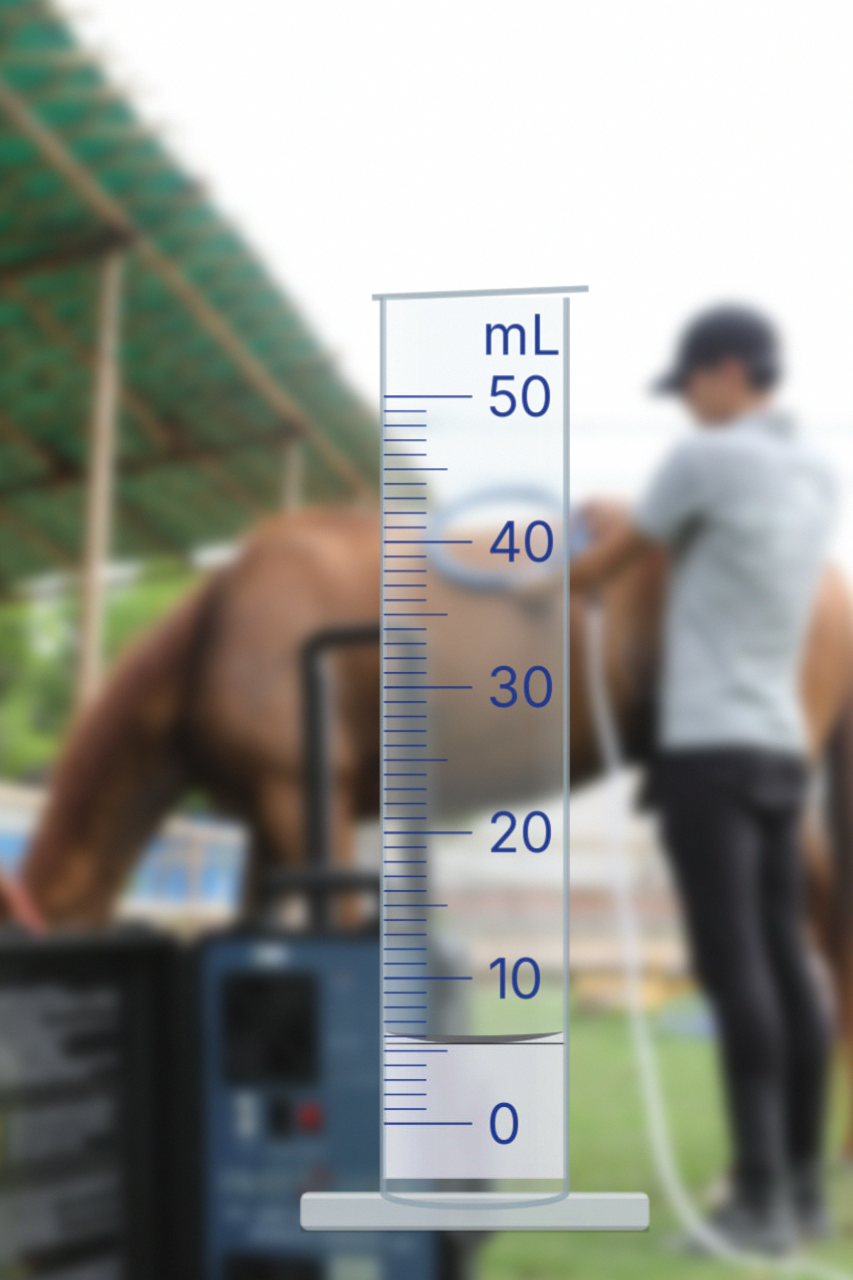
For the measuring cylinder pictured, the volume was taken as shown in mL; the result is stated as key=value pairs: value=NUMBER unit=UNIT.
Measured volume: value=5.5 unit=mL
